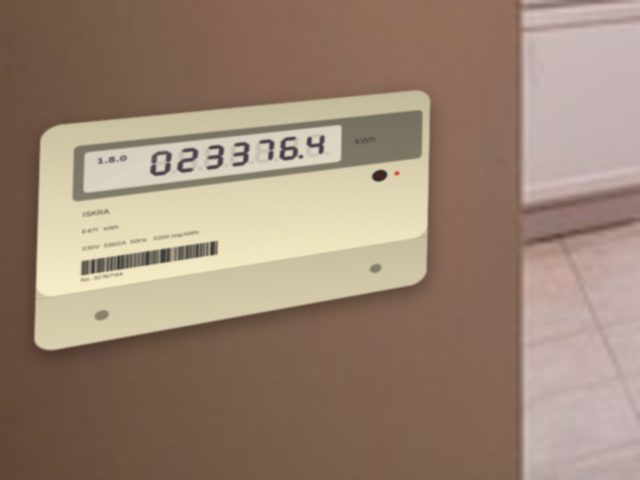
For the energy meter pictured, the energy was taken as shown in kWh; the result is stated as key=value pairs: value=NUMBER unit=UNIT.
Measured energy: value=23376.4 unit=kWh
